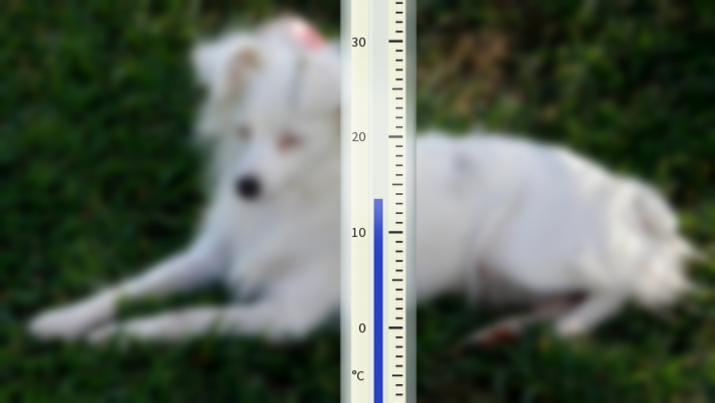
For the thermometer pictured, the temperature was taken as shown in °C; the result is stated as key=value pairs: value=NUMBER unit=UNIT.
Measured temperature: value=13.5 unit=°C
